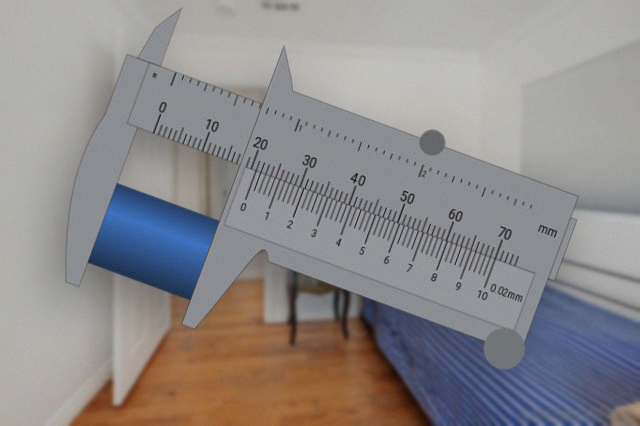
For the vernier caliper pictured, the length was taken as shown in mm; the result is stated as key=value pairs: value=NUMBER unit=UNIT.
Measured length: value=21.0 unit=mm
